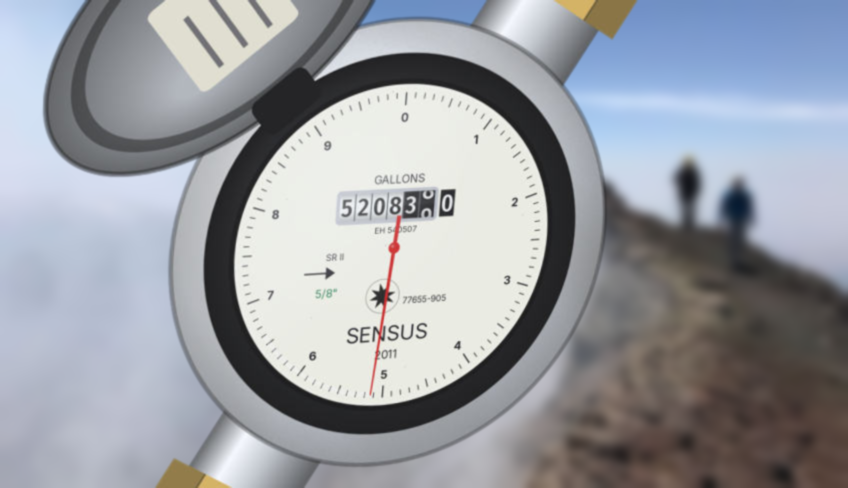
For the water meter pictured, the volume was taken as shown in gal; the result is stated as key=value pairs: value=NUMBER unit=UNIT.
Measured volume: value=5208385.1 unit=gal
